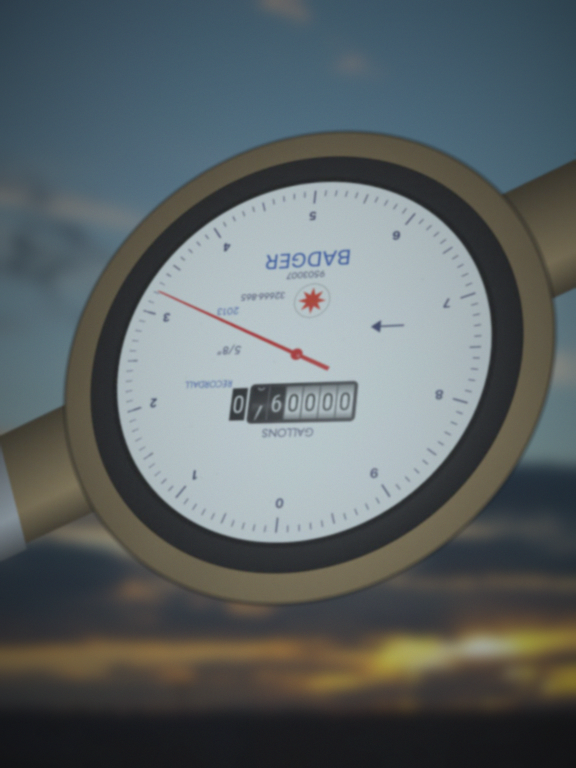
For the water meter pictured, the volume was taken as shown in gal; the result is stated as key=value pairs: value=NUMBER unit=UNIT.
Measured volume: value=973.2 unit=gal
